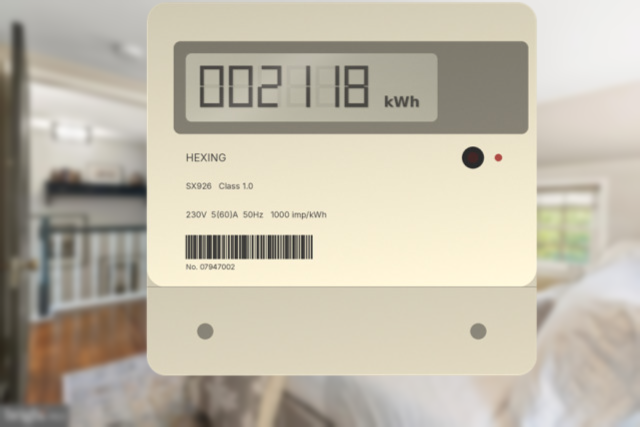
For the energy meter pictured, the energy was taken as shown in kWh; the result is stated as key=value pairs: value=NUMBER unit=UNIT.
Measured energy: value=2118 unit=kWh
